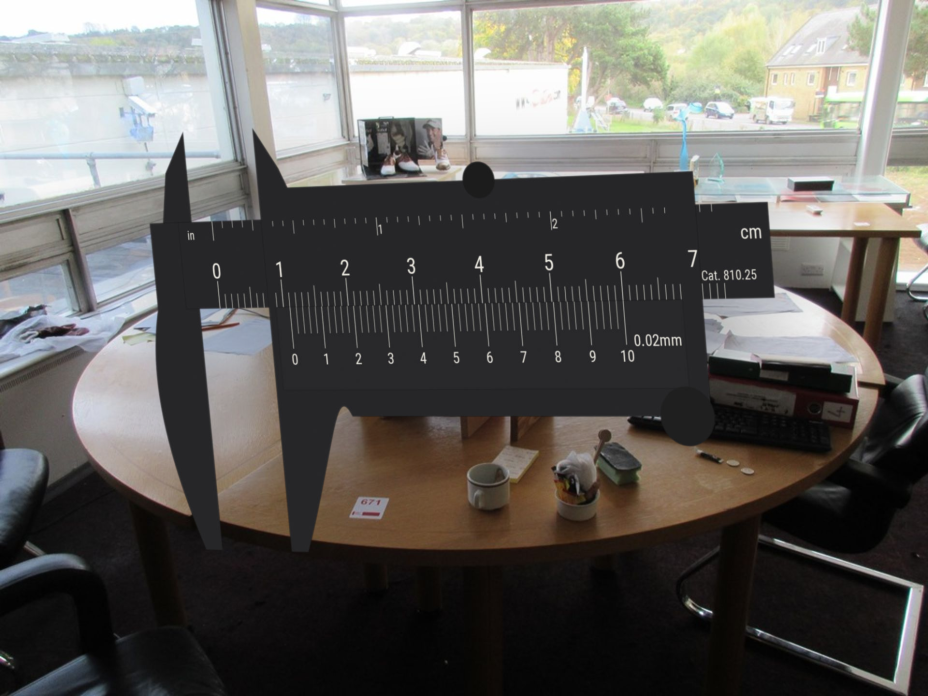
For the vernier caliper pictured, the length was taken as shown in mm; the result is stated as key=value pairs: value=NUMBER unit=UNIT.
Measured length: value=11.0 unit=mm
